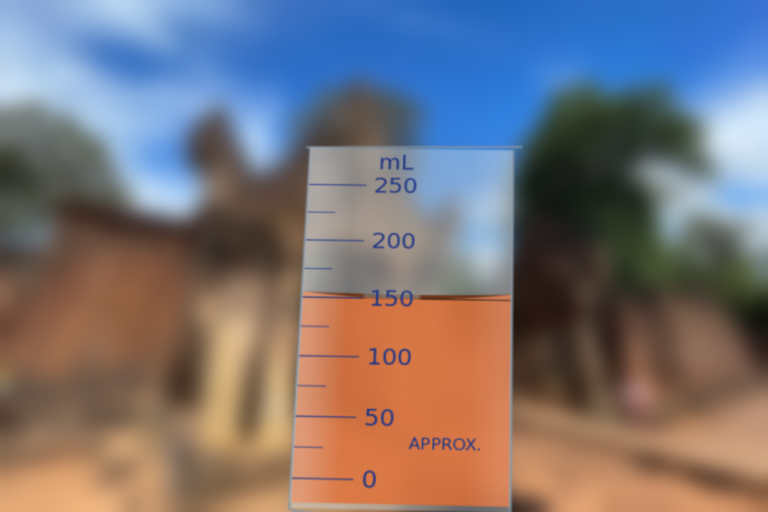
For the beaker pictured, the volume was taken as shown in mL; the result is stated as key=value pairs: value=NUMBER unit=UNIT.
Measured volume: value=150 unit=mL
